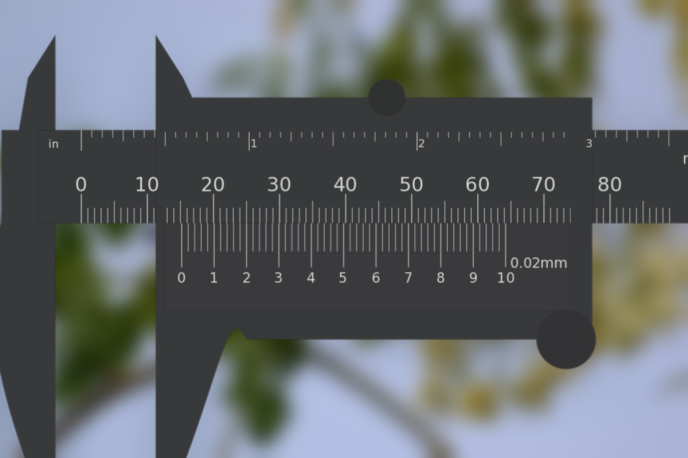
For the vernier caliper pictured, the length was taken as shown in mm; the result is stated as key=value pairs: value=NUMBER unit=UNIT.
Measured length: value=15.2 unit=mm
